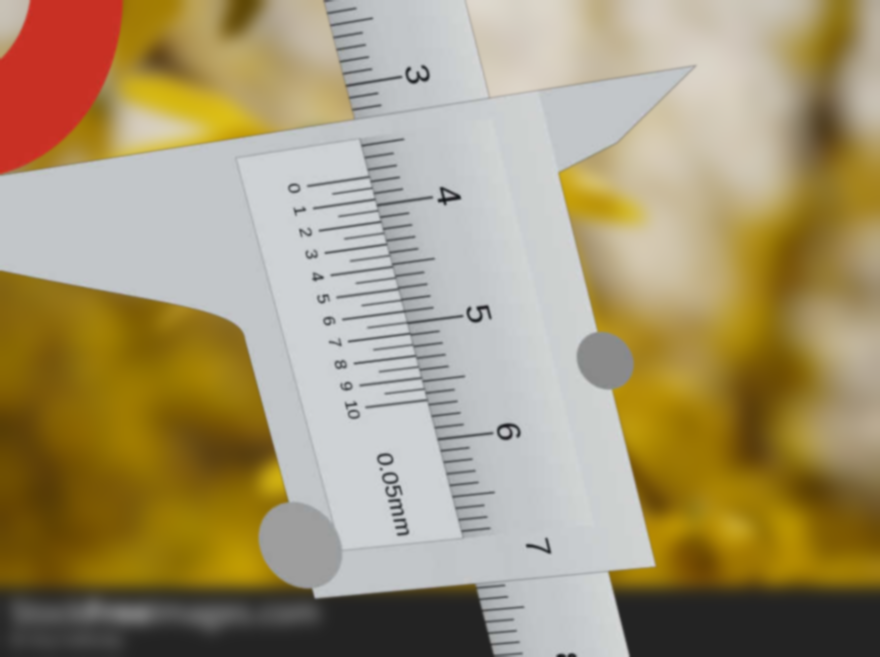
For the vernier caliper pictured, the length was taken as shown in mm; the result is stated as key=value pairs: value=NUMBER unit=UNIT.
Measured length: value=37.6 unit=mm
